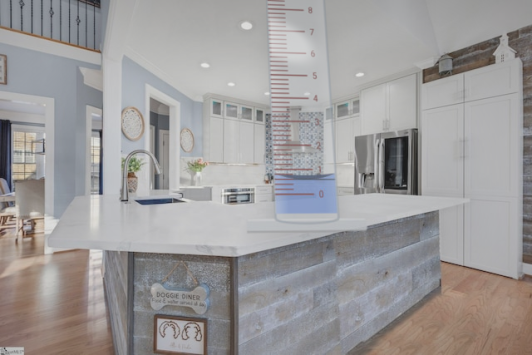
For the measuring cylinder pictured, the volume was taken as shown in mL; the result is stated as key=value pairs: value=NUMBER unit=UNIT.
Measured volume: value=0.6 unit=mL
